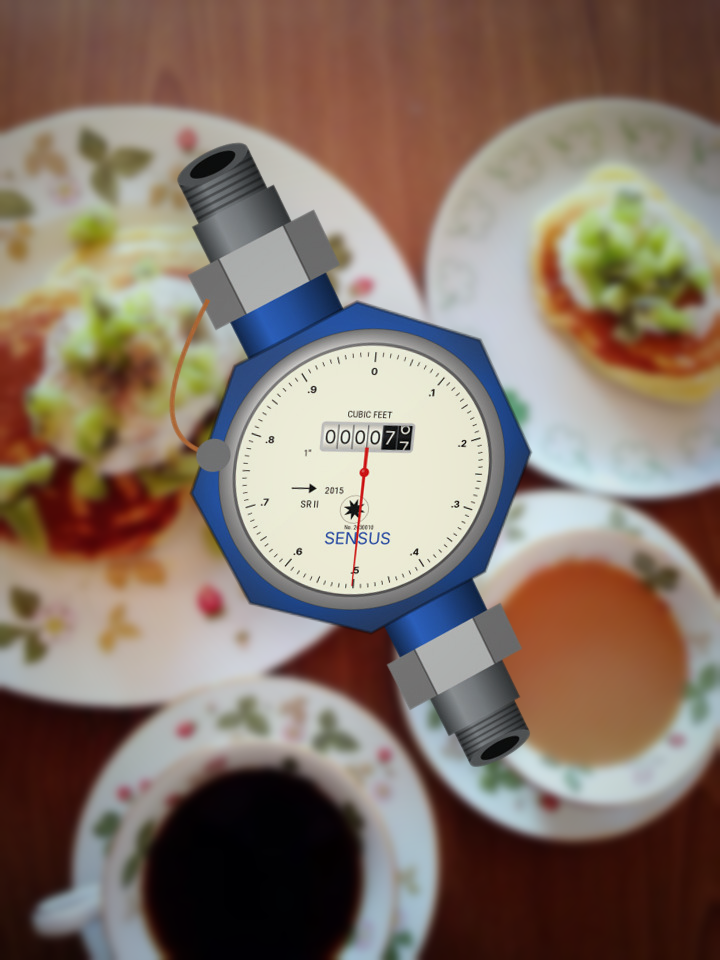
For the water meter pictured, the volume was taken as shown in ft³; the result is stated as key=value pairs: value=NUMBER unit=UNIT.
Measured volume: value=76.50 unit=ft³
